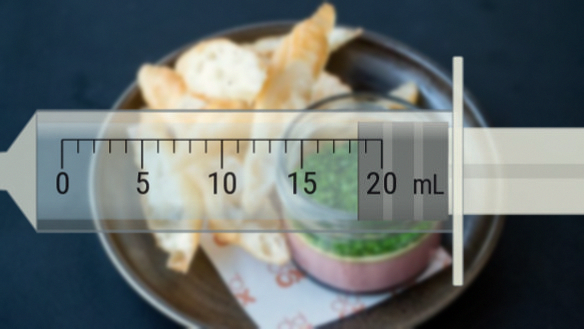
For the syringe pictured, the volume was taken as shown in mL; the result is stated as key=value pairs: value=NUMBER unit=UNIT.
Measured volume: value=18.5 unit=mL
